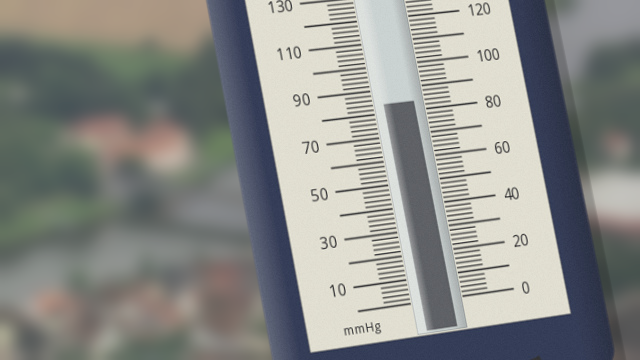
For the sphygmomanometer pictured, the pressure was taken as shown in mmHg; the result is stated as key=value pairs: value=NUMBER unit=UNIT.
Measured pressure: value=84 unit=mmHg
